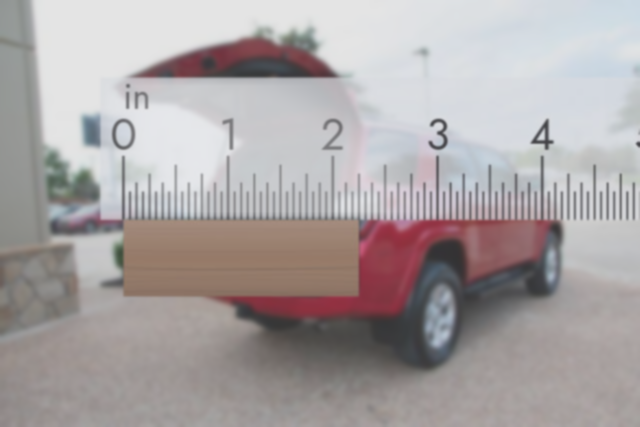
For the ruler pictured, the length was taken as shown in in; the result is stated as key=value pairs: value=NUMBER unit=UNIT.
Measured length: value=2.25 unit=in
